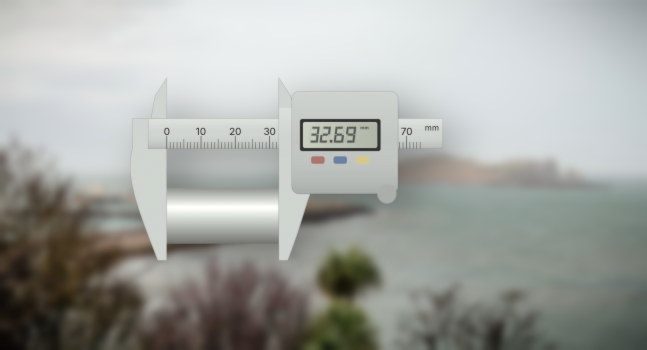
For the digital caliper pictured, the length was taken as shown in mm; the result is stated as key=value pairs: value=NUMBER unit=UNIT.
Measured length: value=32.69 unit=mm
